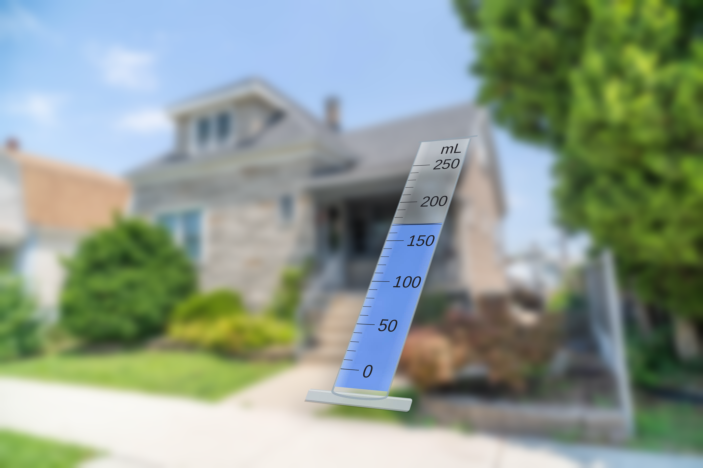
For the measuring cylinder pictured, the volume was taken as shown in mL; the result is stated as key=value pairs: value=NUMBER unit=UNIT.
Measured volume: value=170 unit=mL
